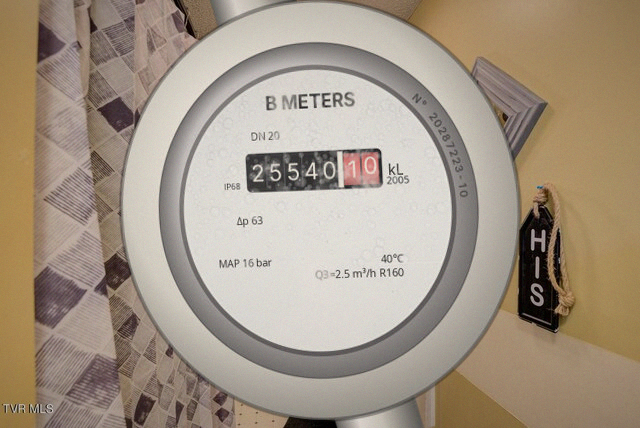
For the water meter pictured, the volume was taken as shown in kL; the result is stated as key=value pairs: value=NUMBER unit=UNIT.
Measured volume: value=25540.10 unit=kL
